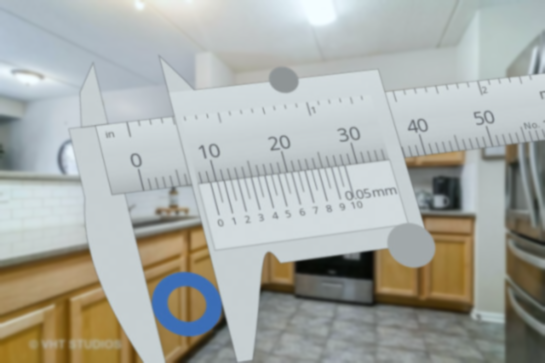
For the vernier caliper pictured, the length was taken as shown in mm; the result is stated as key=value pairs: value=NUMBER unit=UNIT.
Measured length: value=9.2 unit=mm
